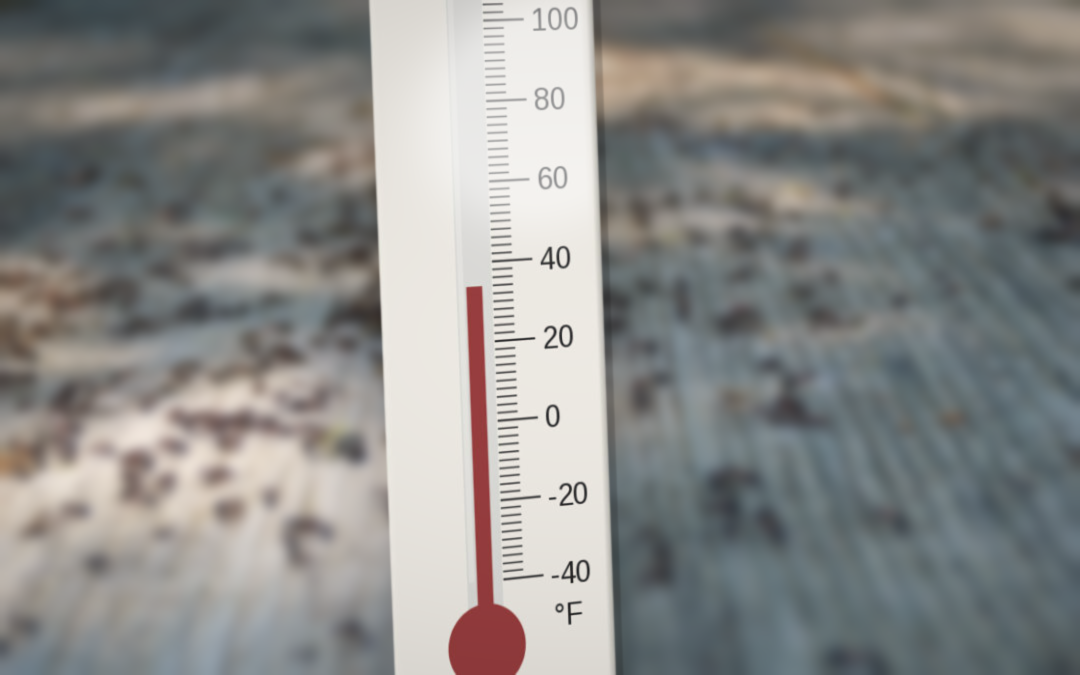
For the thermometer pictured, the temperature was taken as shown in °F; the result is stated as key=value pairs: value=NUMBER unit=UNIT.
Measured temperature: value=34 unit=°F
